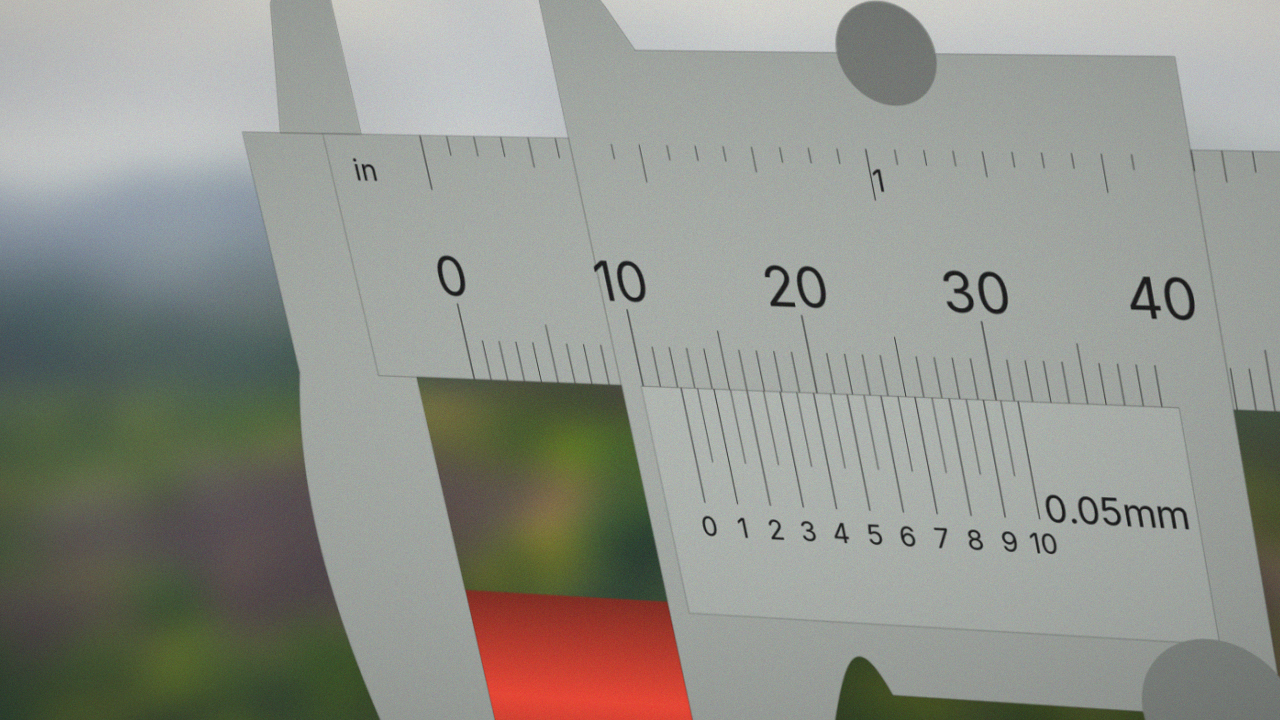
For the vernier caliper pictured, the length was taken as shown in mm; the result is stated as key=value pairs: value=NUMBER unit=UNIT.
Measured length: value=12.2 unit=mm
